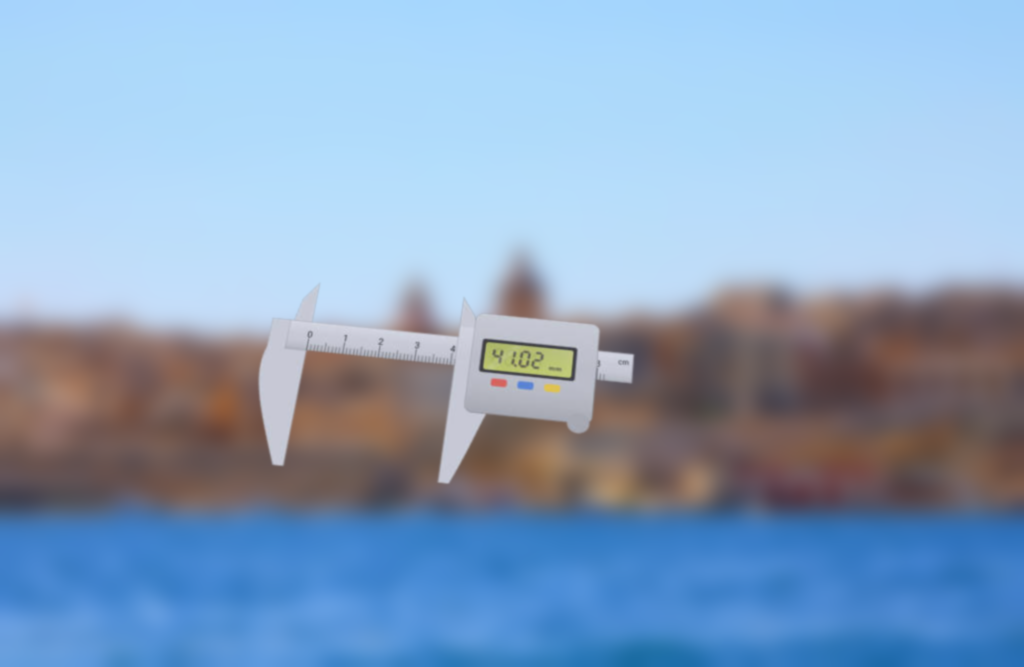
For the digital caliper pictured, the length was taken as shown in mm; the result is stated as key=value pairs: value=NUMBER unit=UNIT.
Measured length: value=41.02 unit=mm
